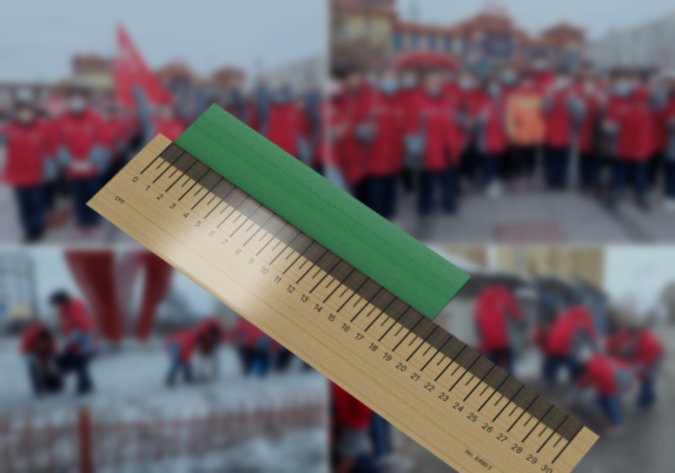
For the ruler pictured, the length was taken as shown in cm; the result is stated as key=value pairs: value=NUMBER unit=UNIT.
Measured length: value=19.5 unit=cm
